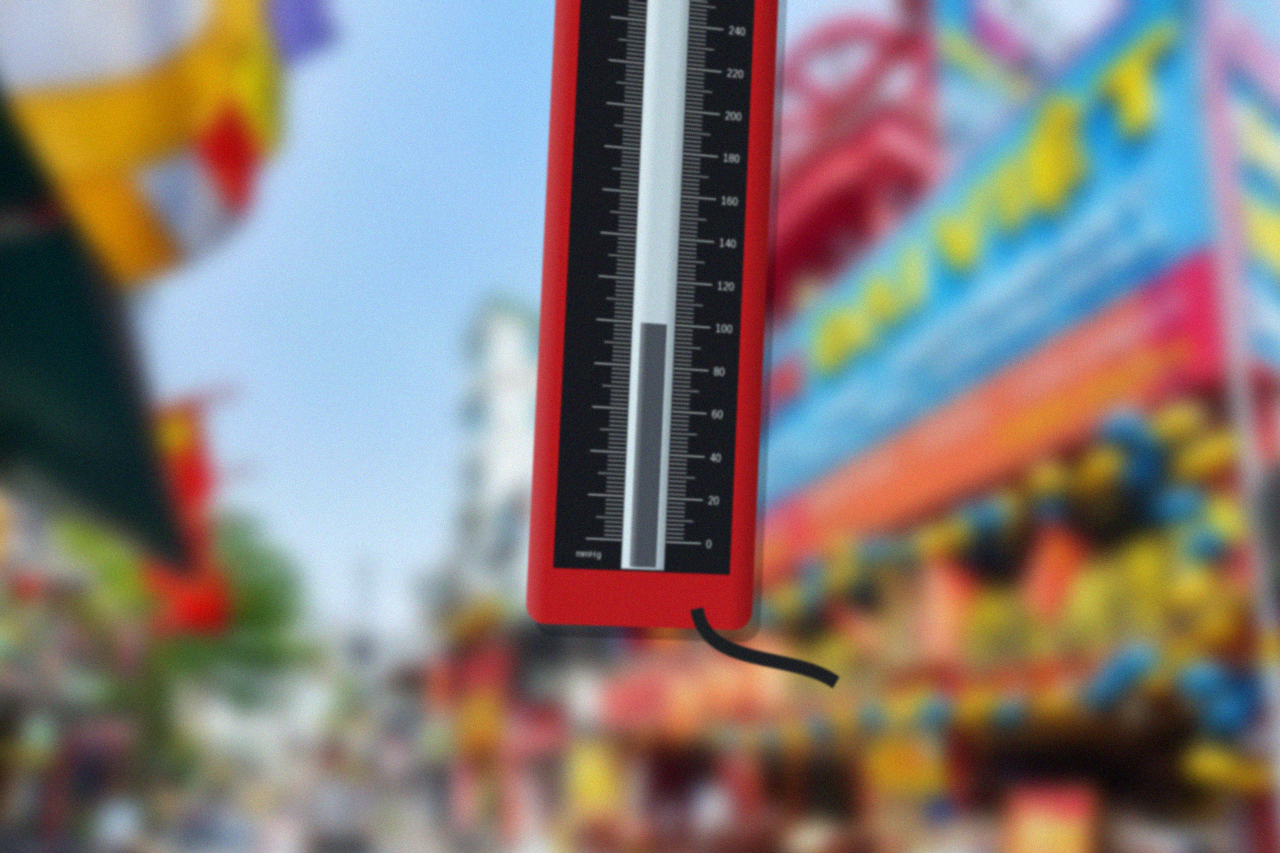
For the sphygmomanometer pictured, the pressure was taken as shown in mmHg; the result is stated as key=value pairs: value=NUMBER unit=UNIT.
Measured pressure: value=100 unit=mmHg
